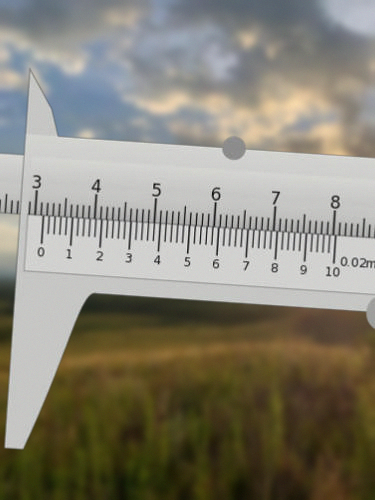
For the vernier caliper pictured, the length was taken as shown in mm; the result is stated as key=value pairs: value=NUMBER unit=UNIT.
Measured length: value=31.4 unit=mm
